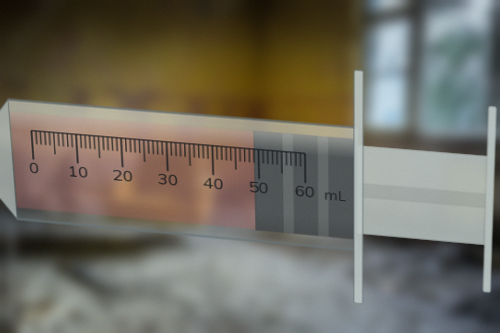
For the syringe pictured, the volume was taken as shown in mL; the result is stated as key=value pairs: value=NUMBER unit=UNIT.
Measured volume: value=49 unit=mL
